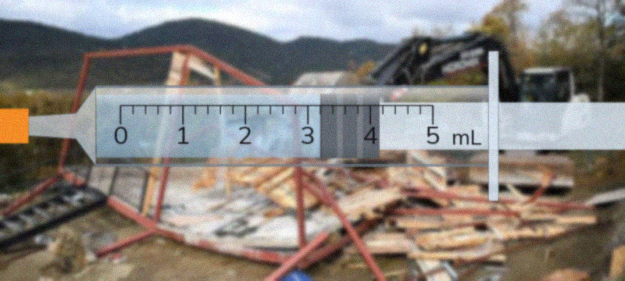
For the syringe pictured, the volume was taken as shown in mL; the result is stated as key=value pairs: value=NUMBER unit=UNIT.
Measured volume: value=3.2 unit=mL
